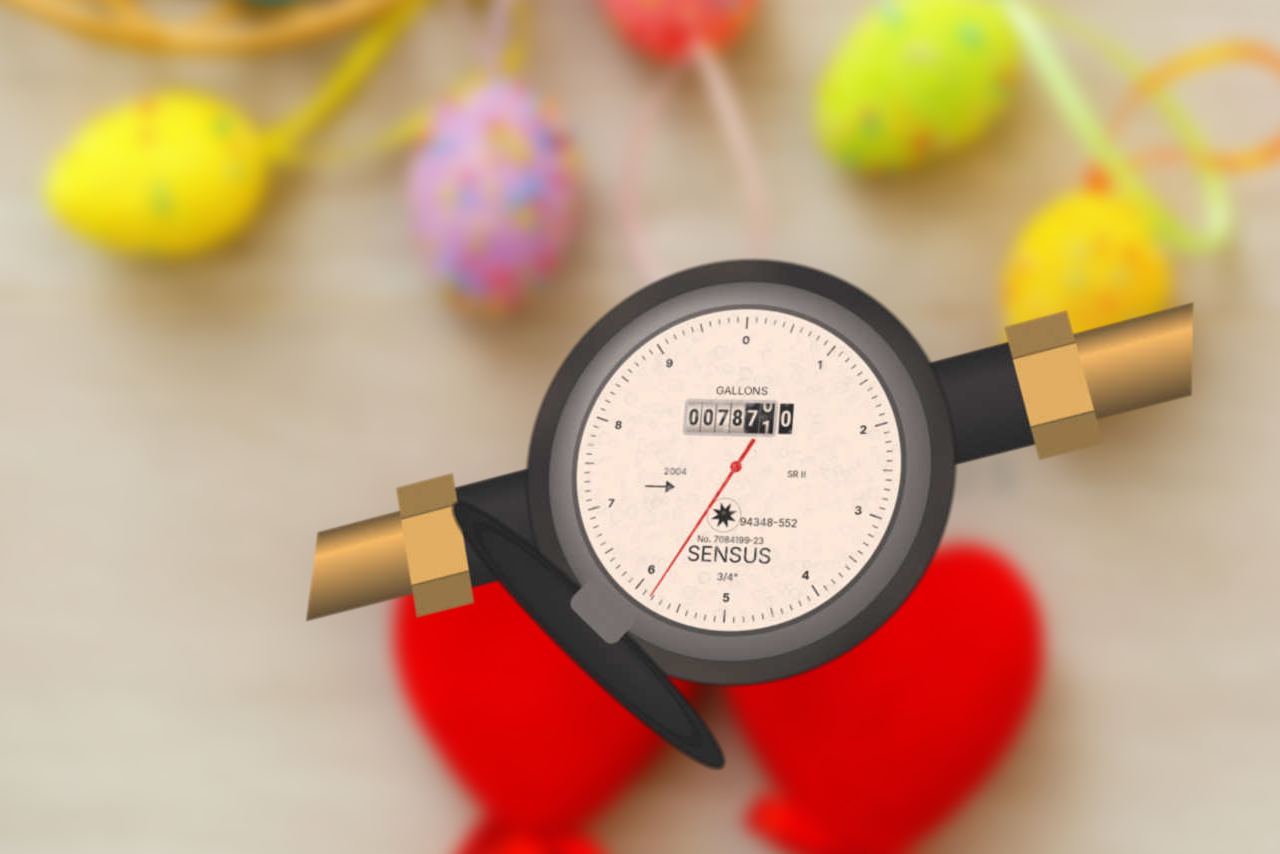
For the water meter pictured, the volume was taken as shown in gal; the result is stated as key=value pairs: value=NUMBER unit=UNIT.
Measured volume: value=78705.8 unit=gal
